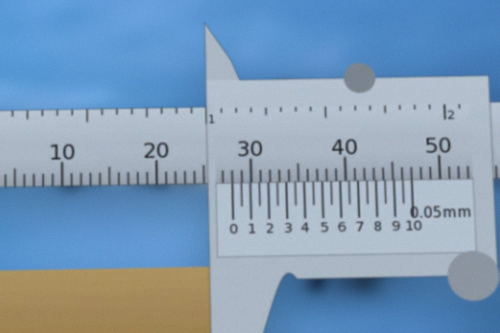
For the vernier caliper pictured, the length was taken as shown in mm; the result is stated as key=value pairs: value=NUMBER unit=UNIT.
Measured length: value=28.0 unit=mm
